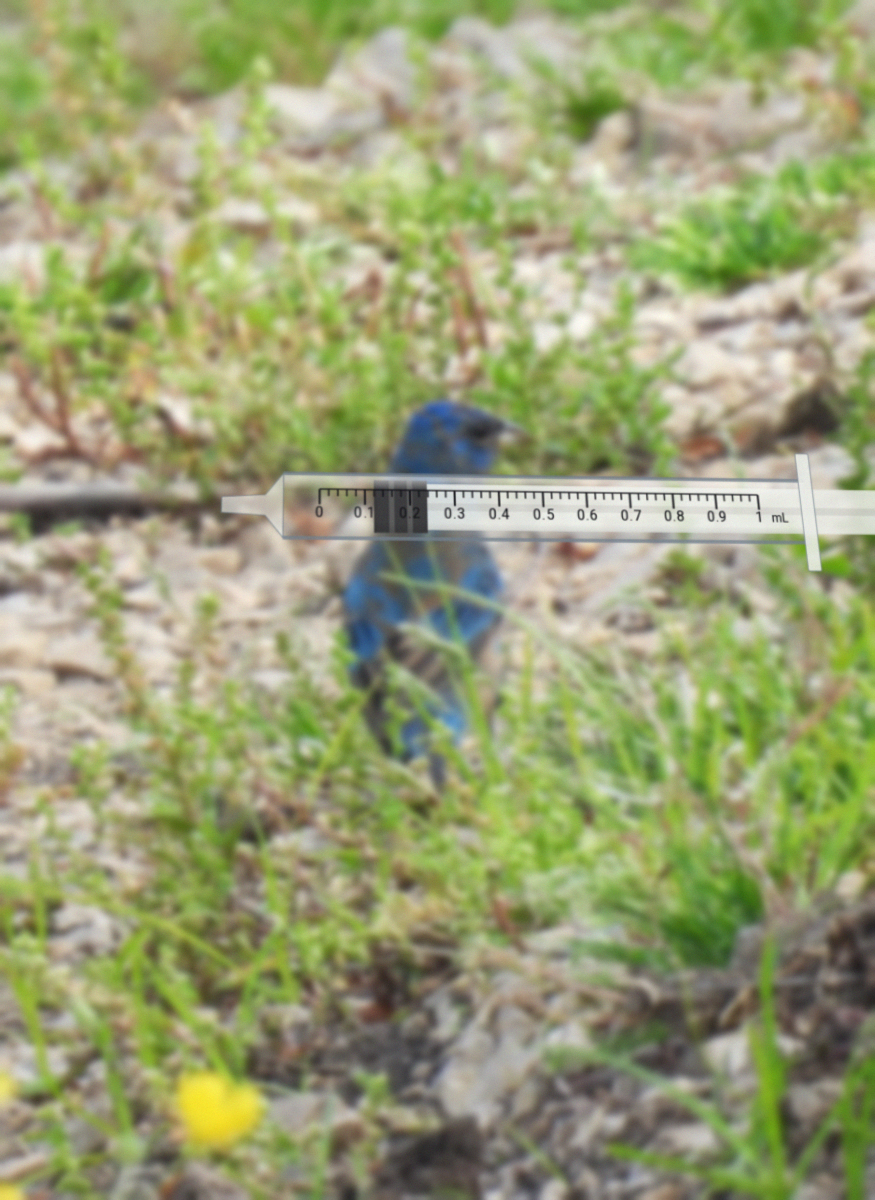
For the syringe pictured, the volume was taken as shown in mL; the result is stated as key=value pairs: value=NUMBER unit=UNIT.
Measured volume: value=0.12 unit=mL
